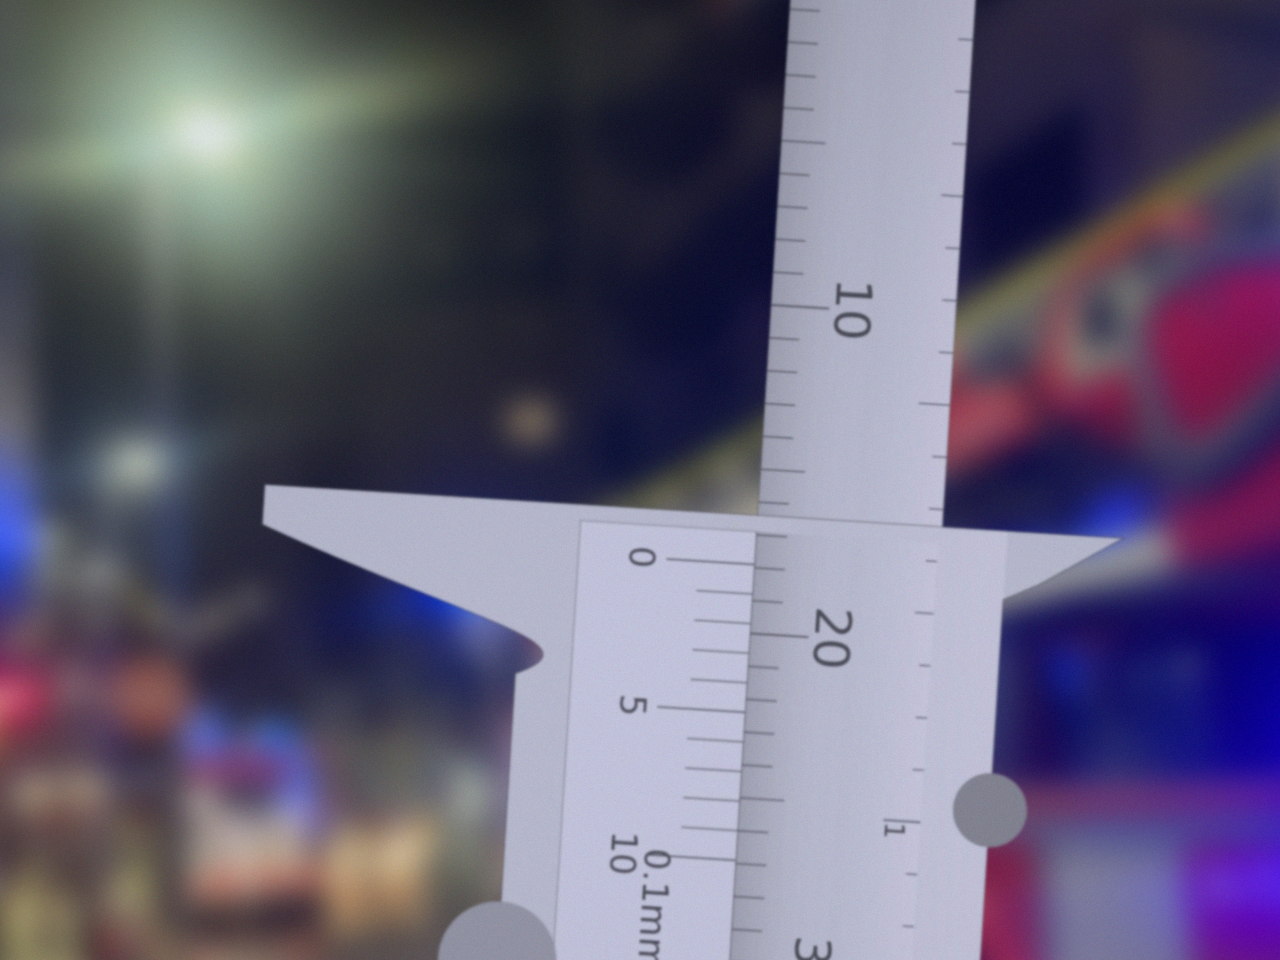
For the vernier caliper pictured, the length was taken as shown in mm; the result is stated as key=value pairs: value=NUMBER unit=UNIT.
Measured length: value=17.9 unit=mm
